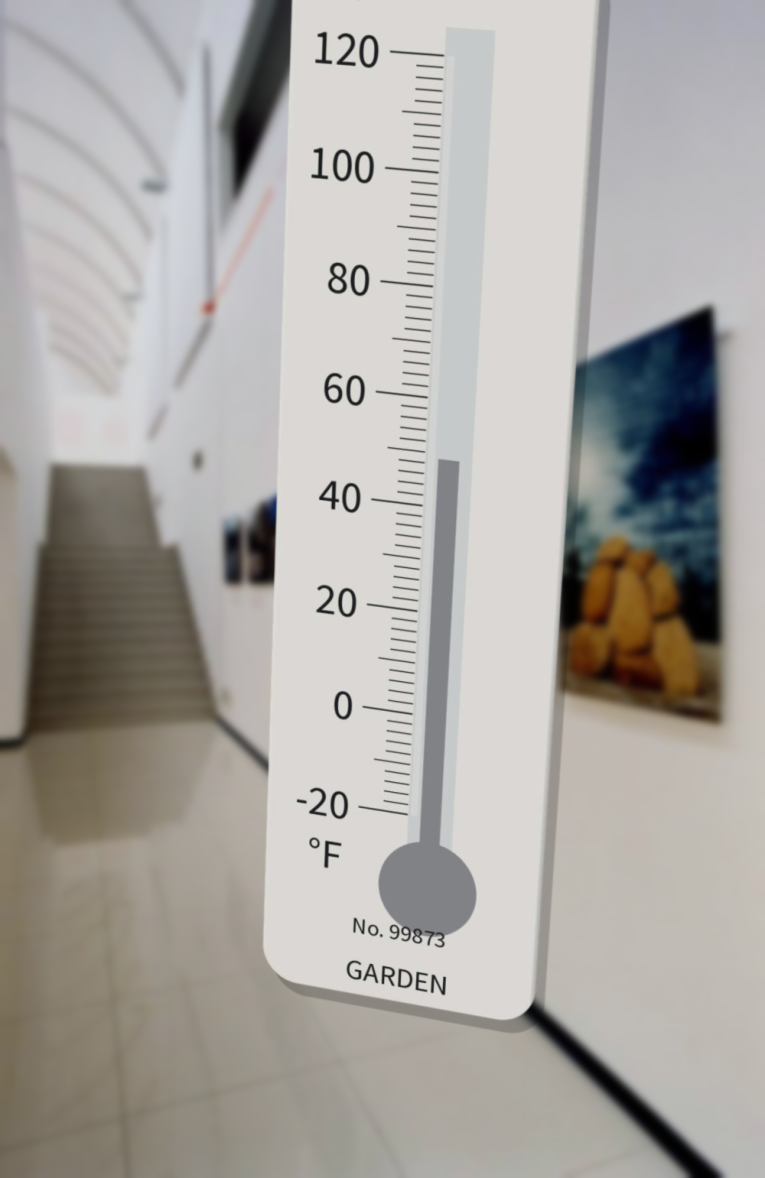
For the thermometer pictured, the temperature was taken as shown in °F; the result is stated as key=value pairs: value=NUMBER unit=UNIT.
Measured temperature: value=49 unit=°F
